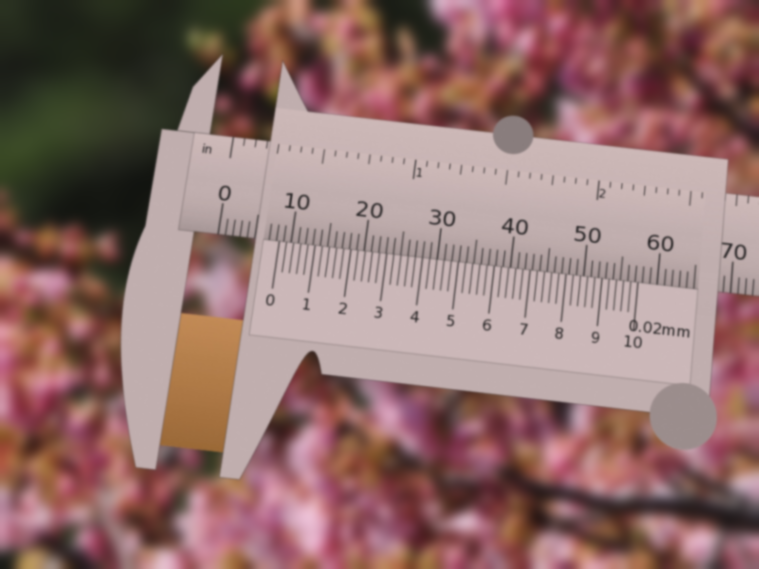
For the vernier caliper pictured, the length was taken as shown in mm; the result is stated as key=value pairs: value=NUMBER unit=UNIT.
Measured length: value=8.4 unit=mm
